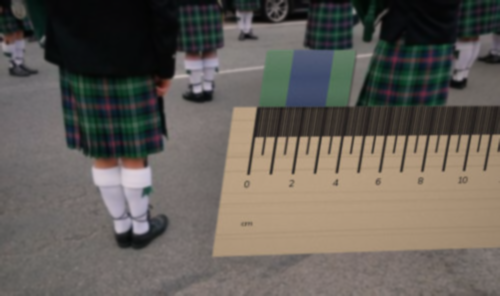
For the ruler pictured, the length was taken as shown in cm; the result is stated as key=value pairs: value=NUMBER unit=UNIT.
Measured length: value=4 unit=cm
